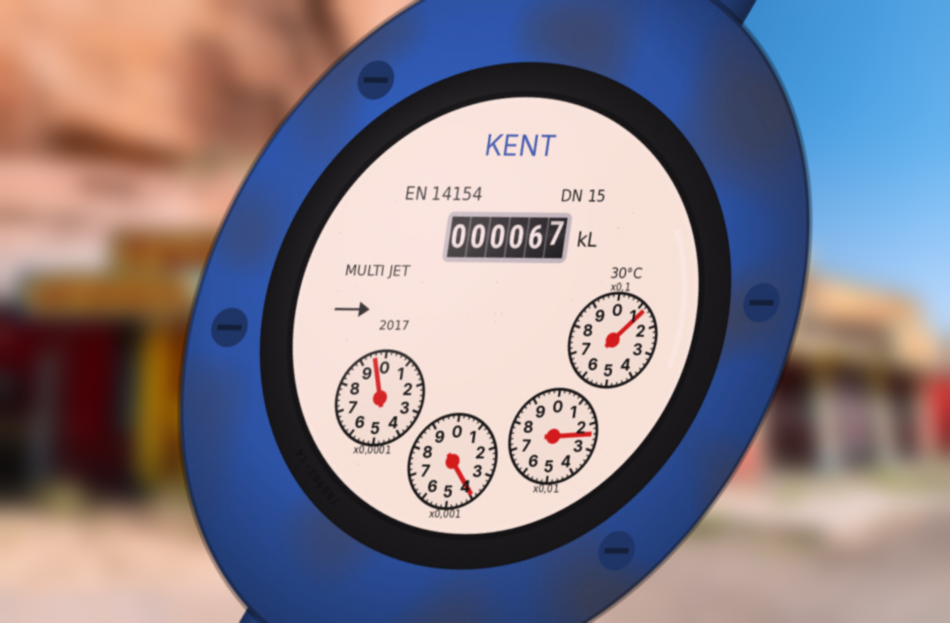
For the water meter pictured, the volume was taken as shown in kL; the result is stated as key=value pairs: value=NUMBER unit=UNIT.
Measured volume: value=67.1239 unit=kL
